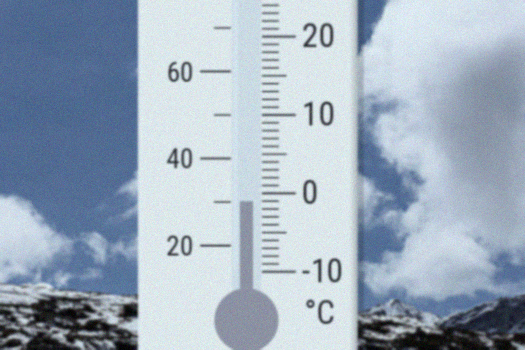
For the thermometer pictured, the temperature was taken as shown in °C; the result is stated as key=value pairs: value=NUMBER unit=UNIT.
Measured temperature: value=-1 unit=°C
